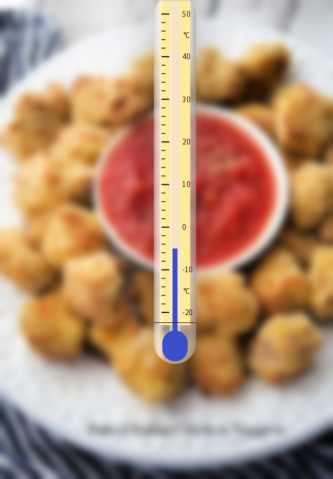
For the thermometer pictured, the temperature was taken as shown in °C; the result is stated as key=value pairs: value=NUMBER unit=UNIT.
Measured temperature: value=-5 unit=°C
